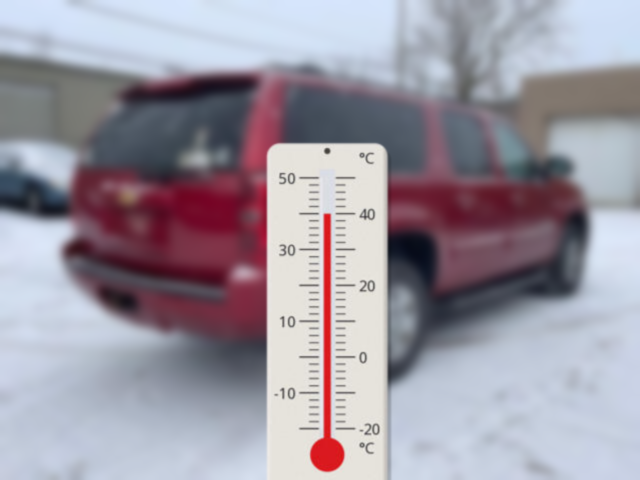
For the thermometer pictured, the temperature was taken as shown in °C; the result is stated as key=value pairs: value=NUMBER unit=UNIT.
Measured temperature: value=40 unit=°C
